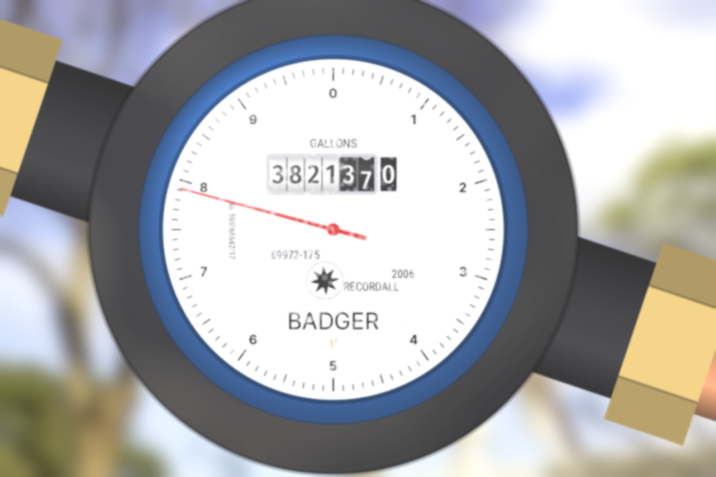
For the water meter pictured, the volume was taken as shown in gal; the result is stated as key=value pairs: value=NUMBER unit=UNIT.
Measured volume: value=3821367.9 unit=gal
